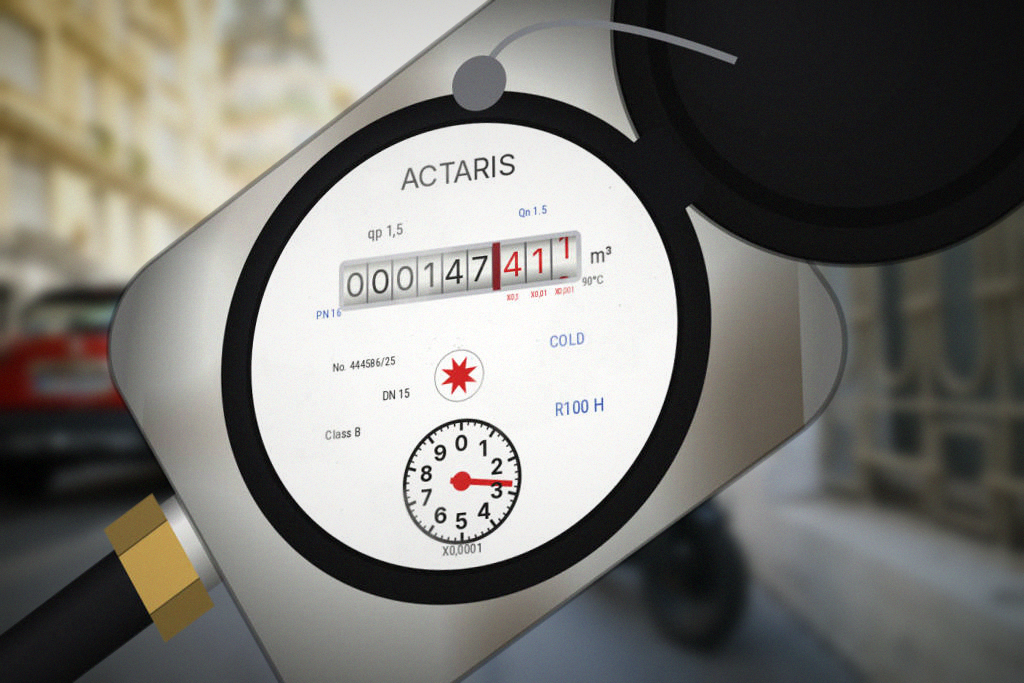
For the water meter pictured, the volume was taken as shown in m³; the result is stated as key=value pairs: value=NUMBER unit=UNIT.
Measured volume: value=147.4112 unit=m³
